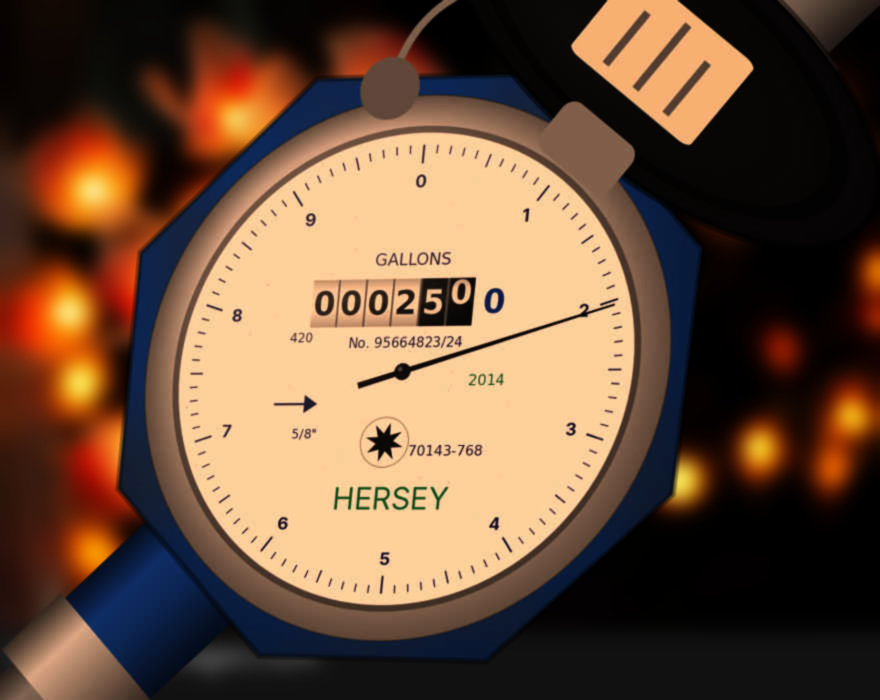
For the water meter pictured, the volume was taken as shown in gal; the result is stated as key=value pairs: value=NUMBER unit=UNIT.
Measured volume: value=2502.0 unit=gal
